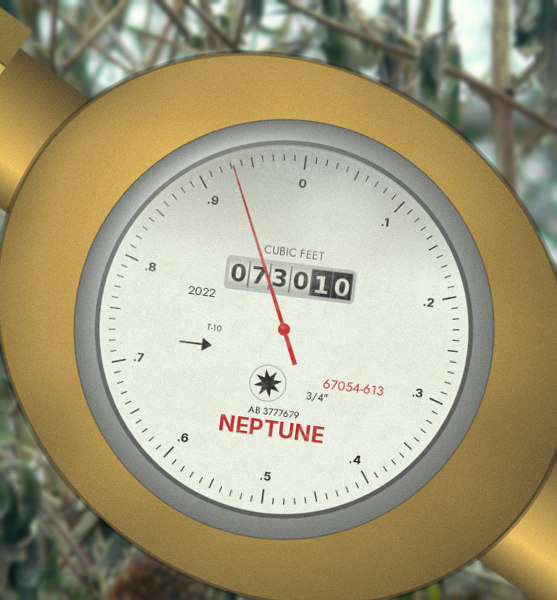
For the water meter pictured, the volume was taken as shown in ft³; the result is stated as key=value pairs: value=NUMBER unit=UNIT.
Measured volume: value=73009.93 unit=ft³
